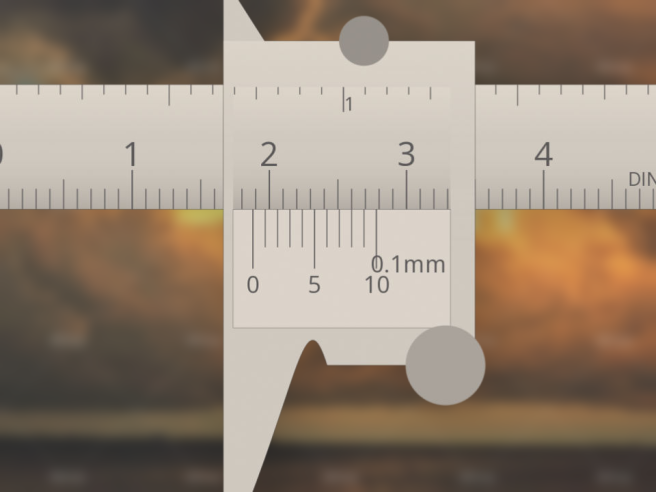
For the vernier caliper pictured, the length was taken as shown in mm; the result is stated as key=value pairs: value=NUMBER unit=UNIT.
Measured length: value=18.8 unit=mm
